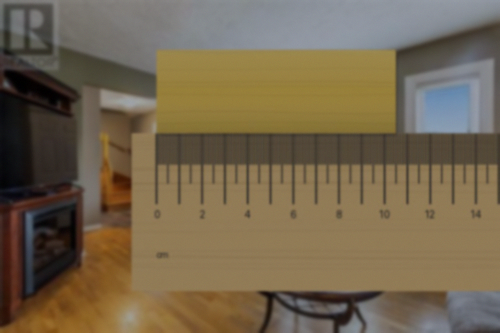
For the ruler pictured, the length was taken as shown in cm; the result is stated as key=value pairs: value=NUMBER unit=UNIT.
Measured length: value=10.5 unit=cm
